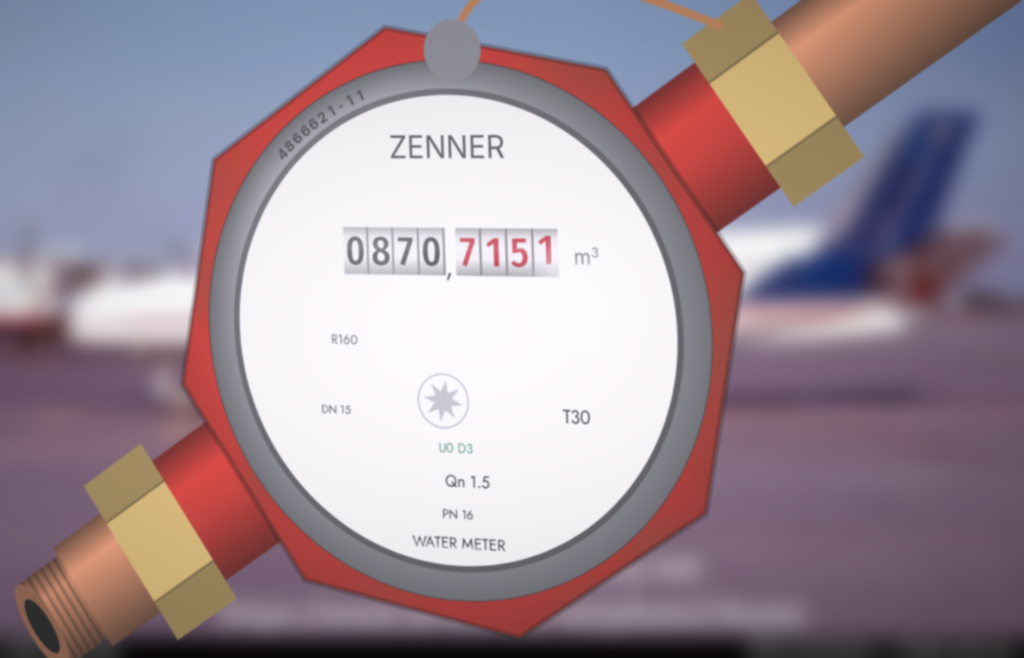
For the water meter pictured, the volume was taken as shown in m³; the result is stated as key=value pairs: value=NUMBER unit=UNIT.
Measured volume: value=870.7151 unit=m³
